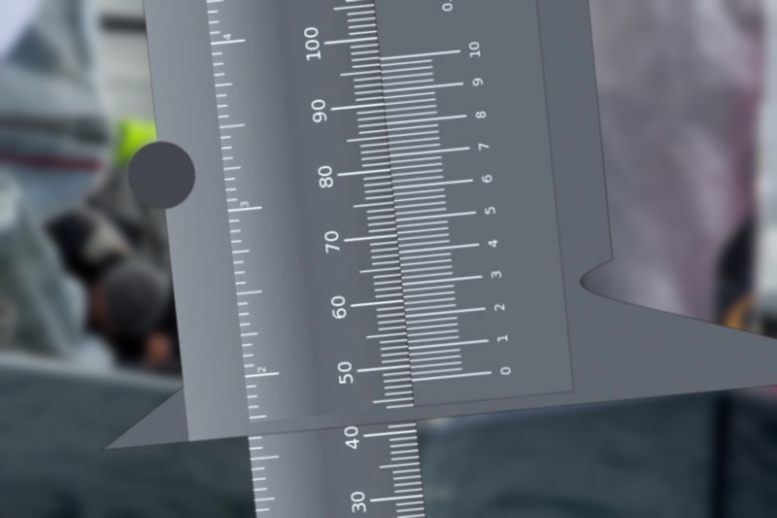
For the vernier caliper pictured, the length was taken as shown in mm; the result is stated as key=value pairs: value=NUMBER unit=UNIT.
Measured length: value=47.8 unit=mm
